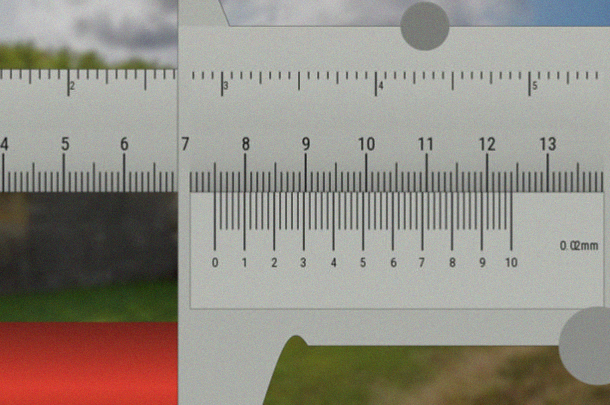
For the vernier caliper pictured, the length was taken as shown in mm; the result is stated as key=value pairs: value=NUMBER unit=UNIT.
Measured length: value=75.0 unit=mm
